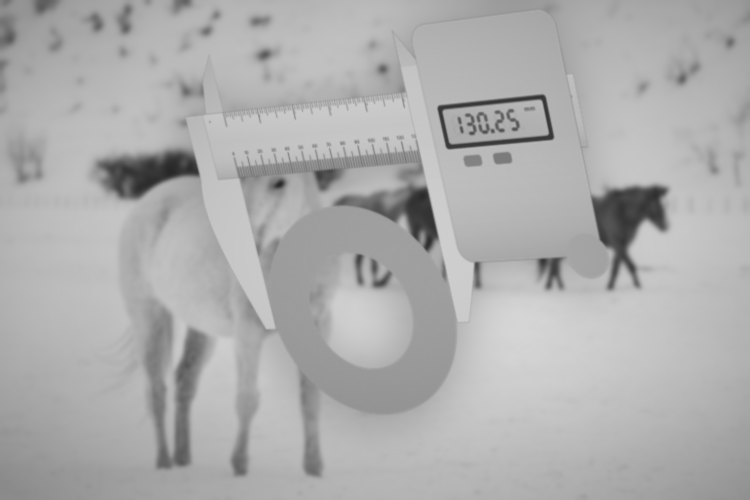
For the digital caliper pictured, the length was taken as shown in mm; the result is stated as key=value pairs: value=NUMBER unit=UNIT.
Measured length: value=130.25 unit=mm
